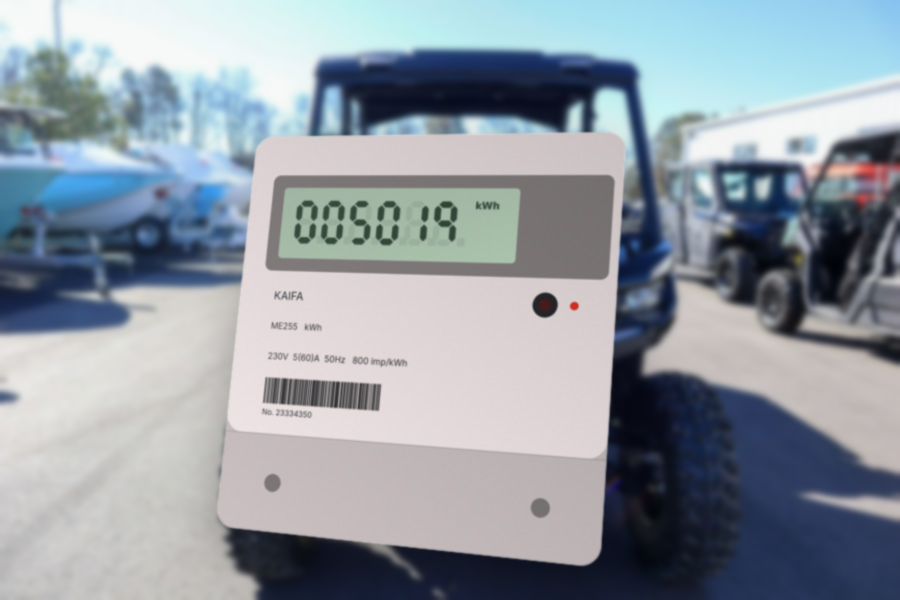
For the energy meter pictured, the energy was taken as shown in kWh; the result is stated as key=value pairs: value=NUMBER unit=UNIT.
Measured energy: value=5019 unit=kWh
